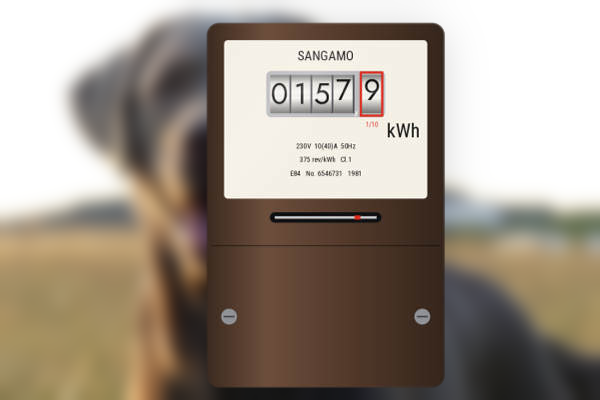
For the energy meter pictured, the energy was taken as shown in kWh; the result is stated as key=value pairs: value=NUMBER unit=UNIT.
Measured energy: value=157.9 unit=kWh
